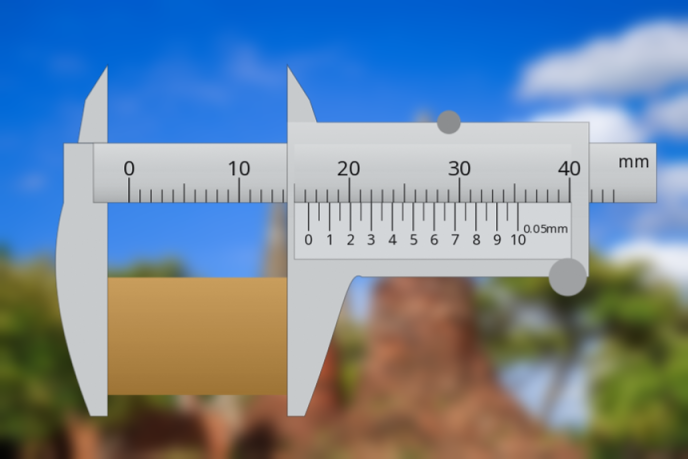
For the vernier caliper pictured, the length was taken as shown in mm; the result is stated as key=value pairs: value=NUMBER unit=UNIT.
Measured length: value=16.3 unit=mm
